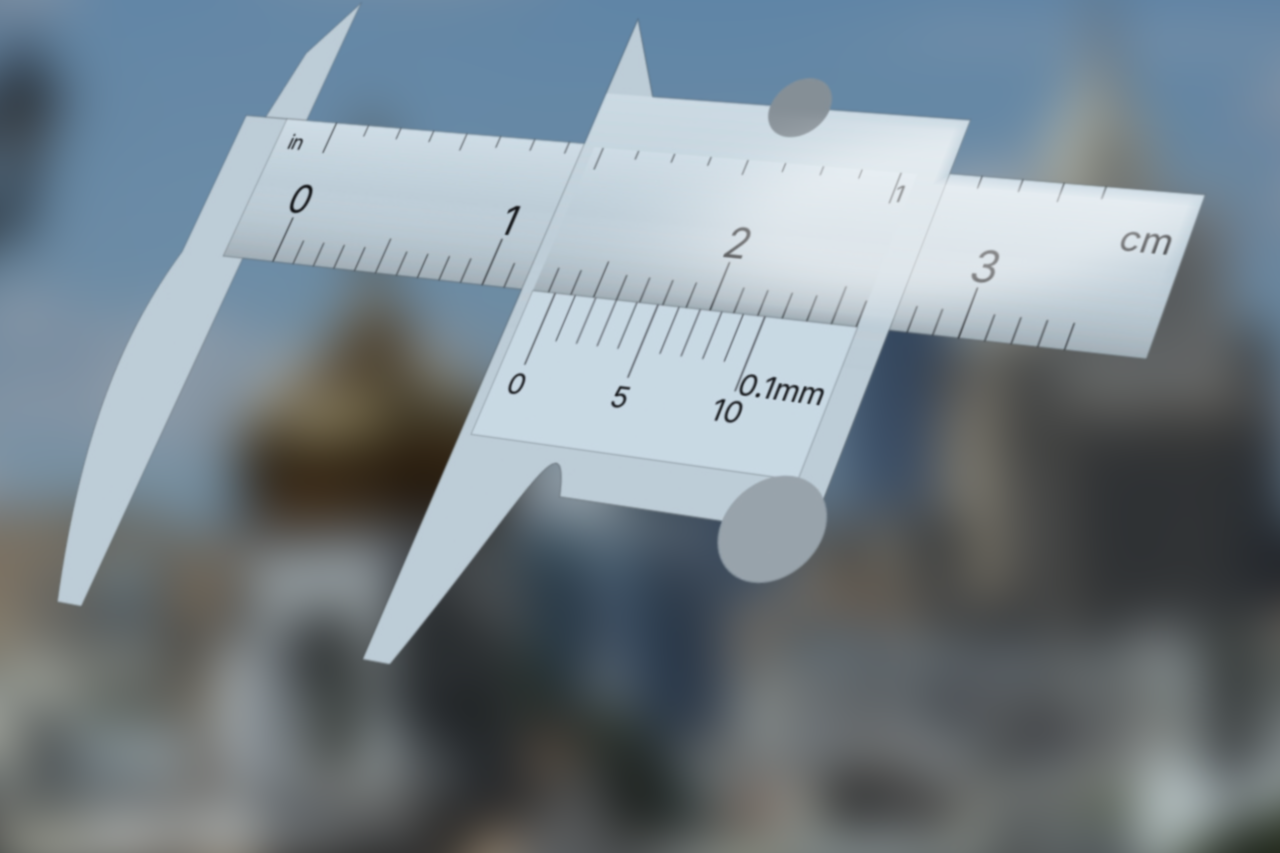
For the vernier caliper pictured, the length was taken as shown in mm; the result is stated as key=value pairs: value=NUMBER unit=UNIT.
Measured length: value=13.3 unit=mm
